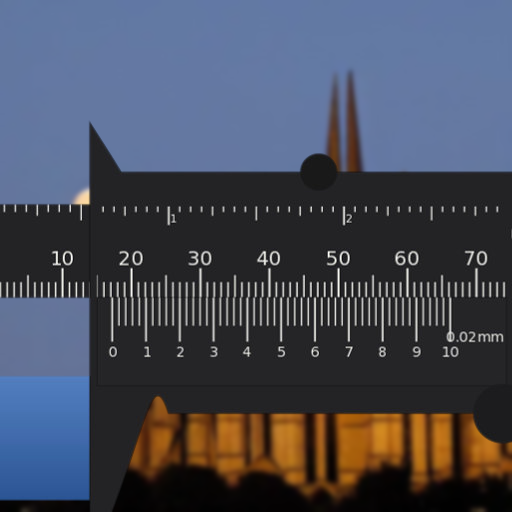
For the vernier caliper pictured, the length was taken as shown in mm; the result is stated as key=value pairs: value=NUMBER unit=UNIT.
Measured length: value=17.2 unit=mm
